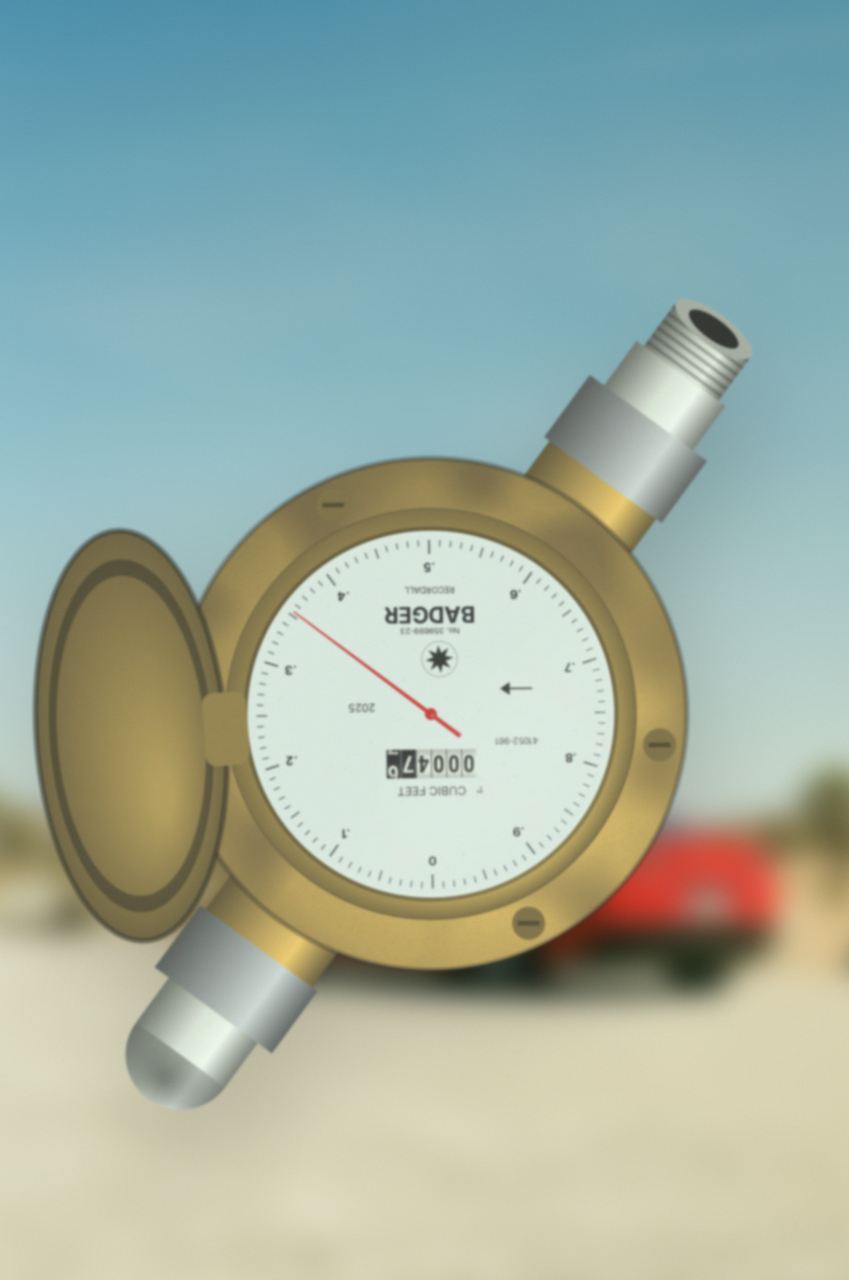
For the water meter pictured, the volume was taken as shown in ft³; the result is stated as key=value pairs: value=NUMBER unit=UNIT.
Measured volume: value=476.35 unit=ft³
